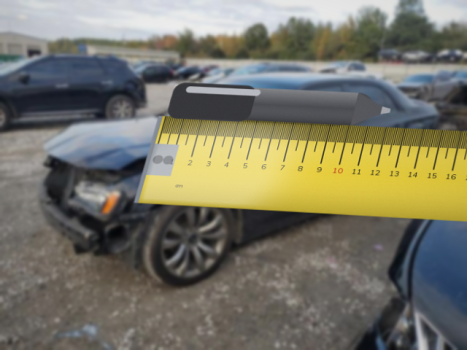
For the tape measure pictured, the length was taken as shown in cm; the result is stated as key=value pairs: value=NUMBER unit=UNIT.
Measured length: value=12 unit=cm
